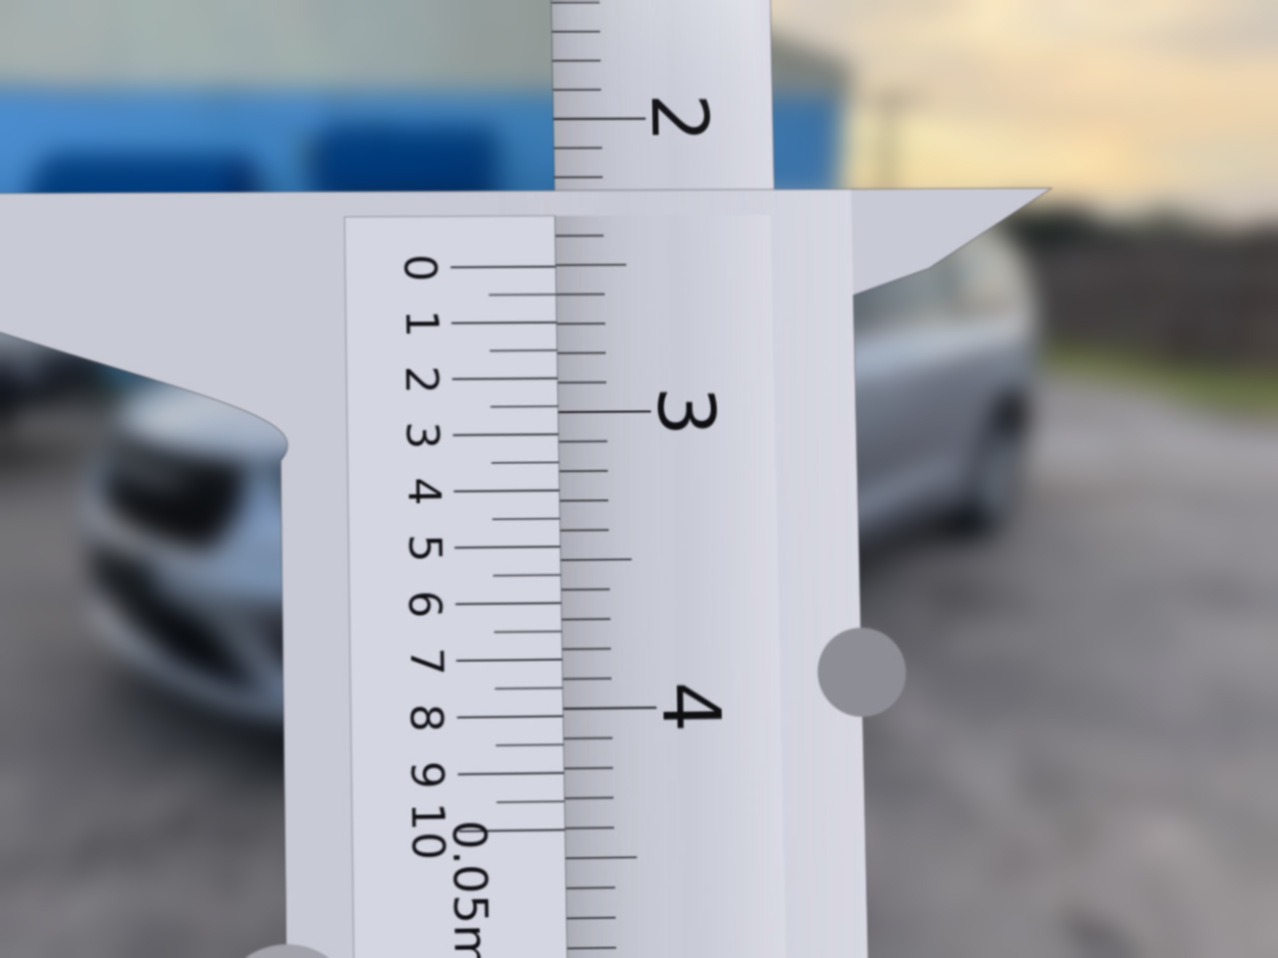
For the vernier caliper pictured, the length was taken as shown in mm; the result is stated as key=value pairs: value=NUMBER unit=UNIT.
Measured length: value=25.05 unit=mm
